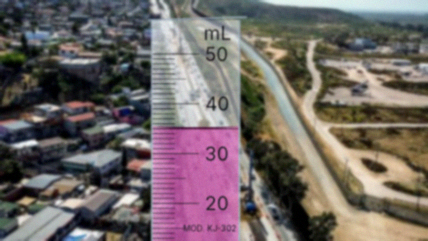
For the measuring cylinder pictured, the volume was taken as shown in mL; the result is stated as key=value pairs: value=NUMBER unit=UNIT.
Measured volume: value=35 unit=mL
